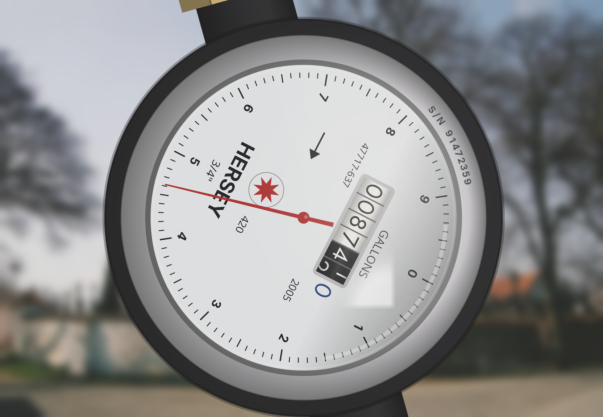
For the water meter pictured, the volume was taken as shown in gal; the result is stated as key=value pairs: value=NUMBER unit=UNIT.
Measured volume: value=87414.6 unit=gal
